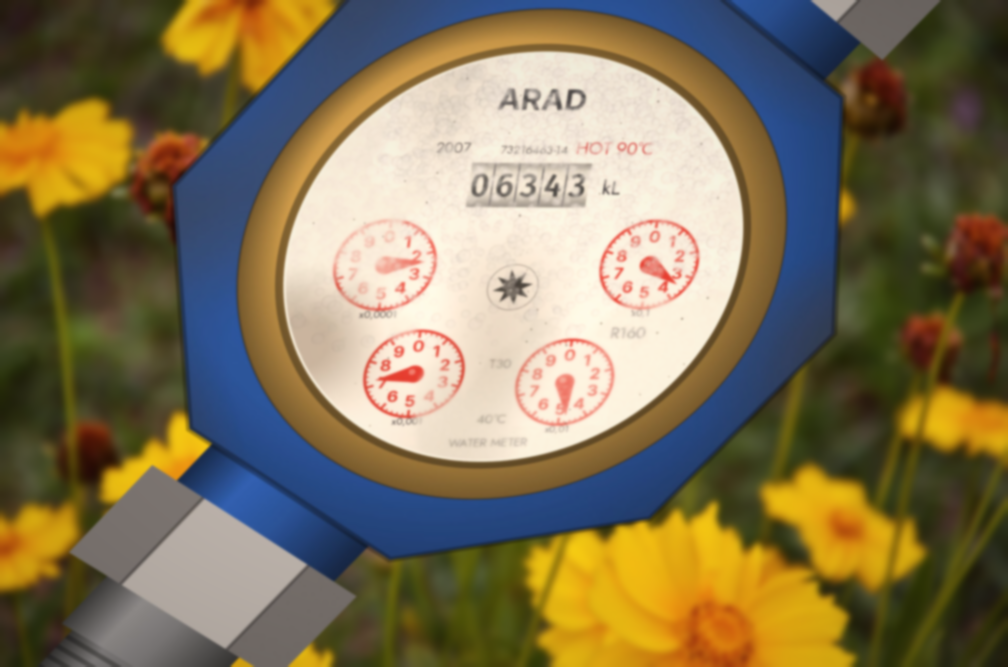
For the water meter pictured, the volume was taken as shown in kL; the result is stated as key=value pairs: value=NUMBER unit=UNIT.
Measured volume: value=6343.3472 unit=kL
